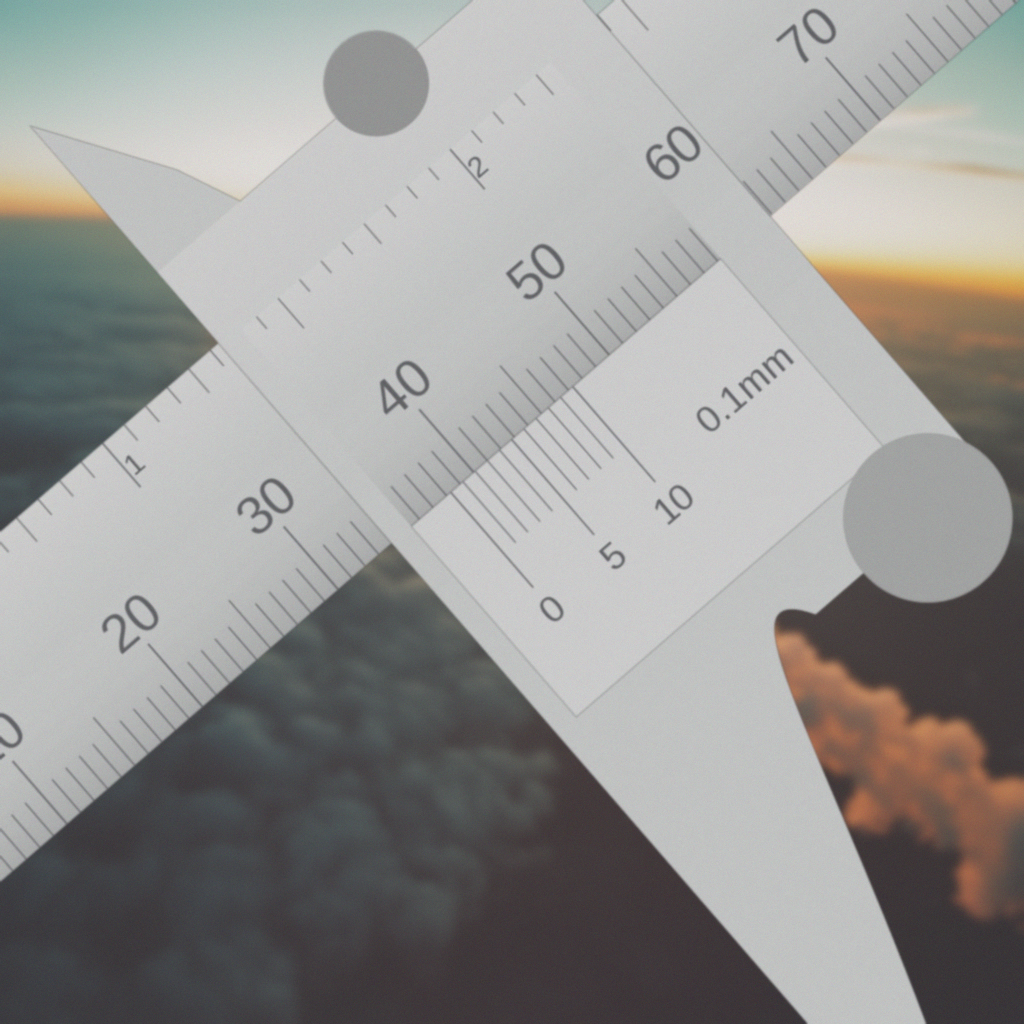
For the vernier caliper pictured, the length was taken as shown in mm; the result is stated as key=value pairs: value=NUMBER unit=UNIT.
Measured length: value=38.3 unit=mm
